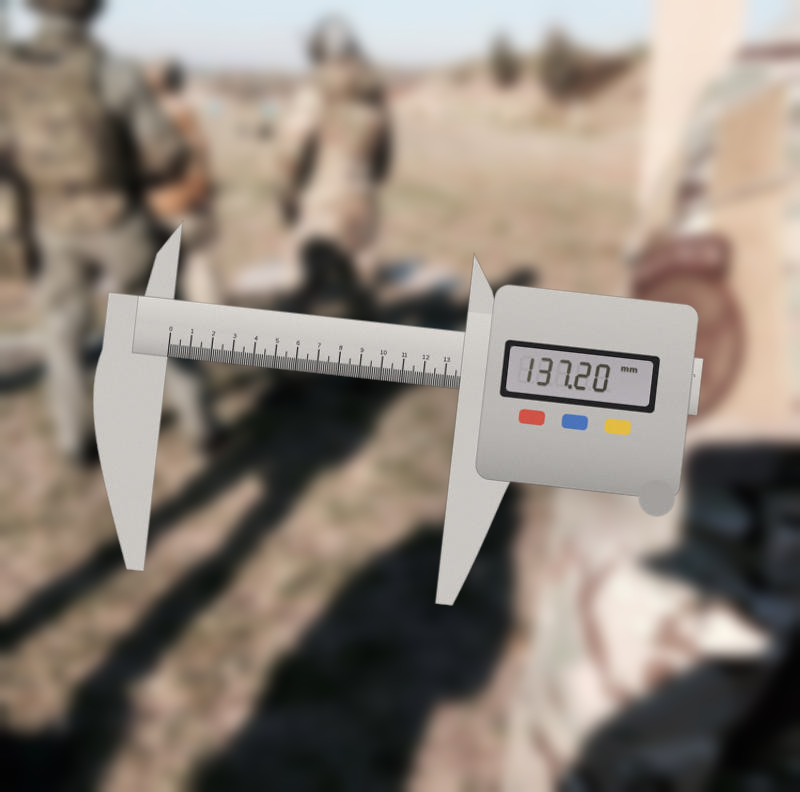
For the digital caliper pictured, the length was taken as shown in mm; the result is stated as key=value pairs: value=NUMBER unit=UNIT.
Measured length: value=137.20 unit=mm
